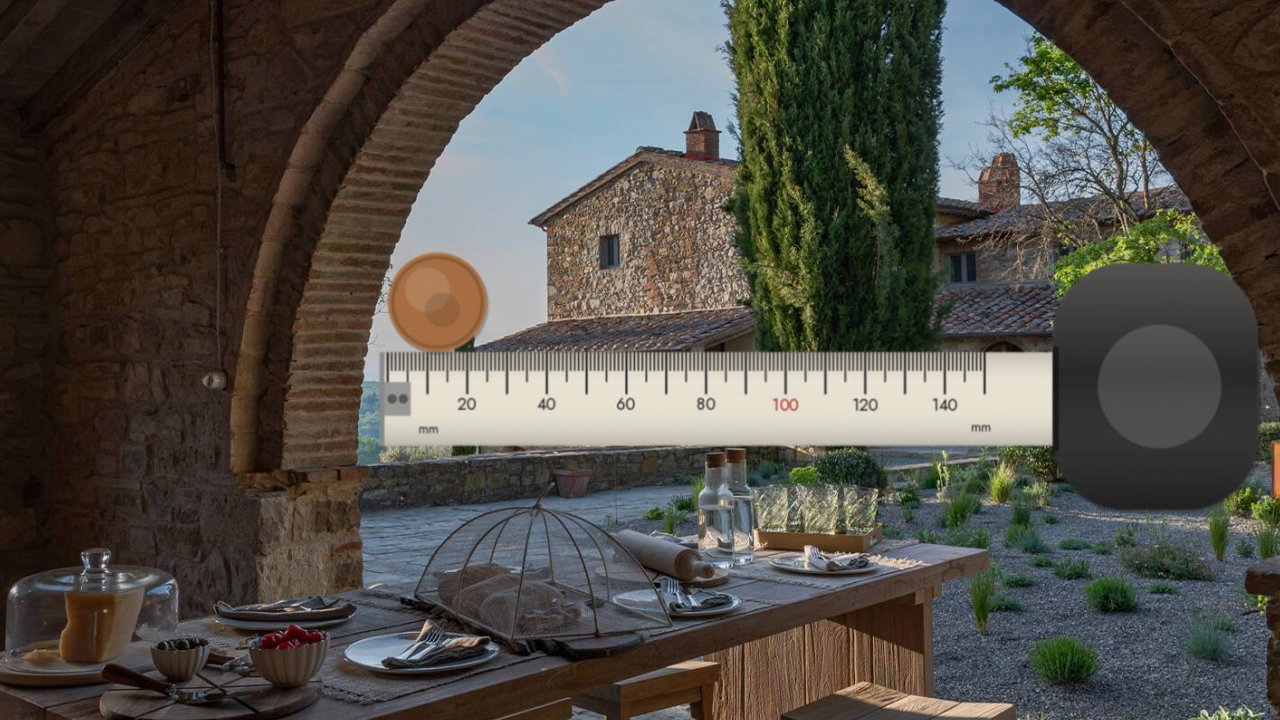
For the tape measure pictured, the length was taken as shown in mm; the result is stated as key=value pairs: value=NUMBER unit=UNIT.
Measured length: value=25 unit=mm
